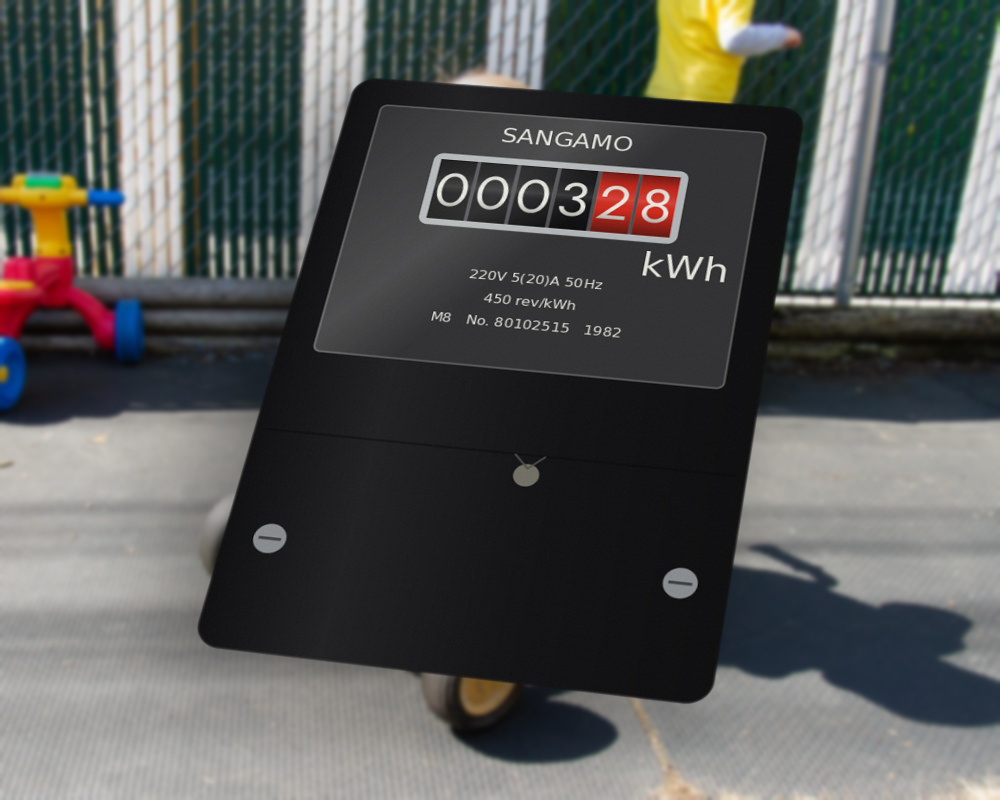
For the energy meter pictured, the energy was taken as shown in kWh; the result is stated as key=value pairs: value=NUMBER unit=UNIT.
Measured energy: value=3.28 unit=kWh
